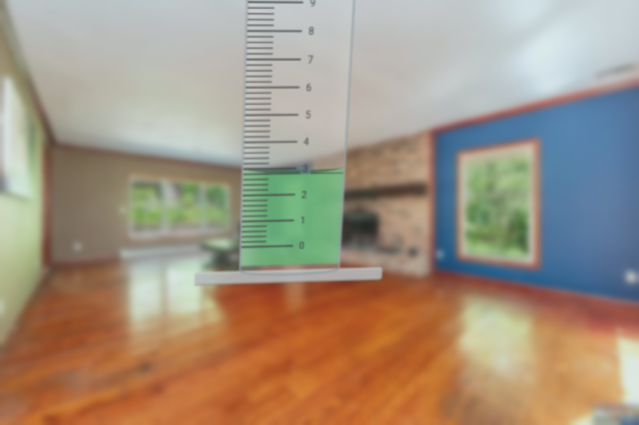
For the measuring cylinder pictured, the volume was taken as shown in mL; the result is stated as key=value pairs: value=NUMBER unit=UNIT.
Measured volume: value=2.8 unit=mL
